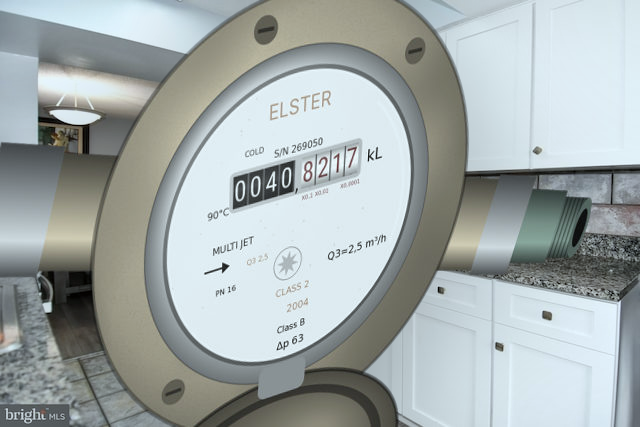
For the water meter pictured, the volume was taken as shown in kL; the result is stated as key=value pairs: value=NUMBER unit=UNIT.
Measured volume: value=40.8217 unit=kL
